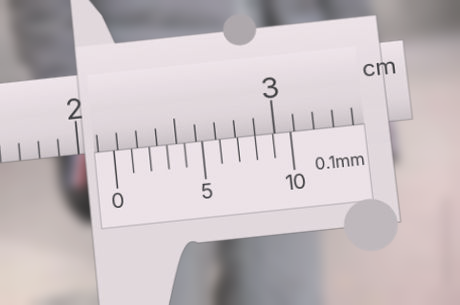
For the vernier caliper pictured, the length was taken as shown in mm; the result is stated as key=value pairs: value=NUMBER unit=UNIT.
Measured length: value=21.8 unit=mm
